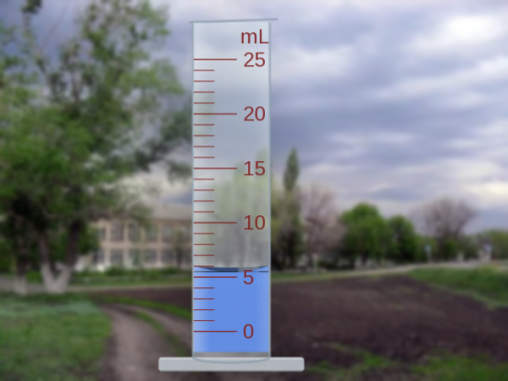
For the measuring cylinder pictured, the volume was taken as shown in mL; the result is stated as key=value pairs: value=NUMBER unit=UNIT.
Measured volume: value=5.5 unit=mL
